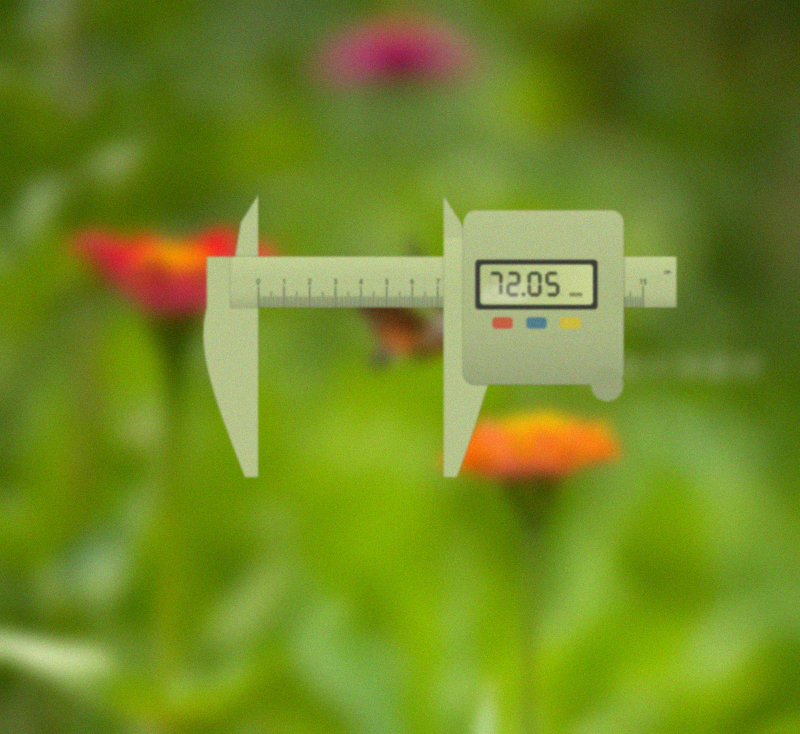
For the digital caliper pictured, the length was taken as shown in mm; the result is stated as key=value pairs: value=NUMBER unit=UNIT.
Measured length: value=72.05 unit=mm
